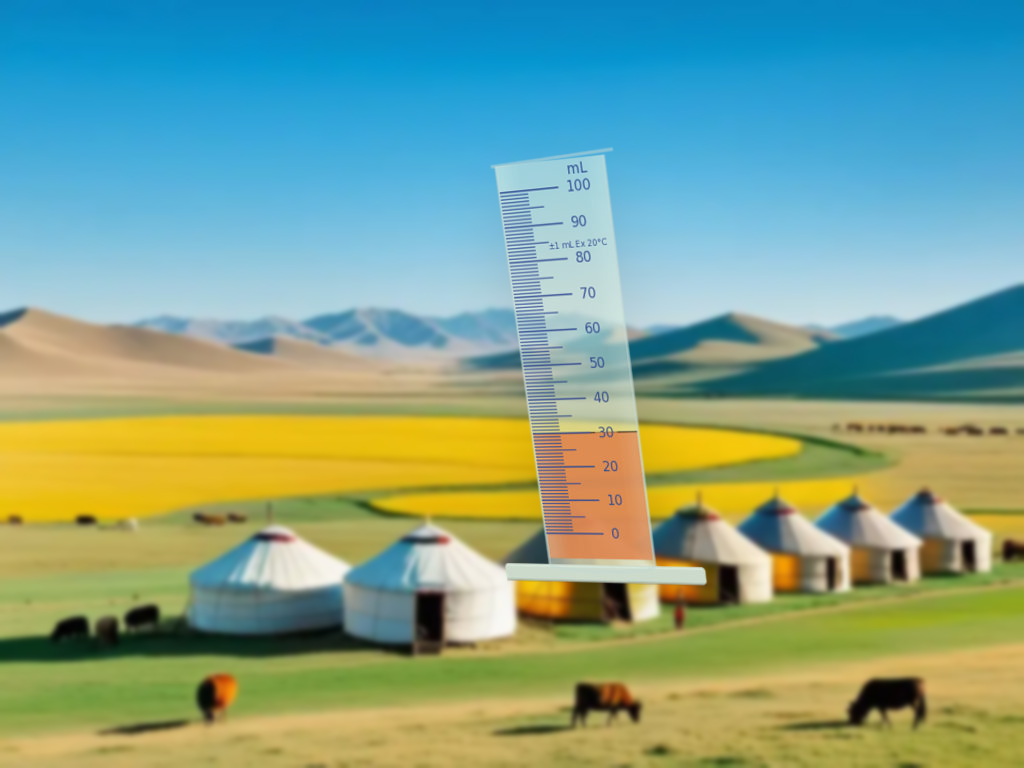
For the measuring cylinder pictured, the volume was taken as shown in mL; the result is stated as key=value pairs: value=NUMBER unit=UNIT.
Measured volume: value=30 unit=mL
